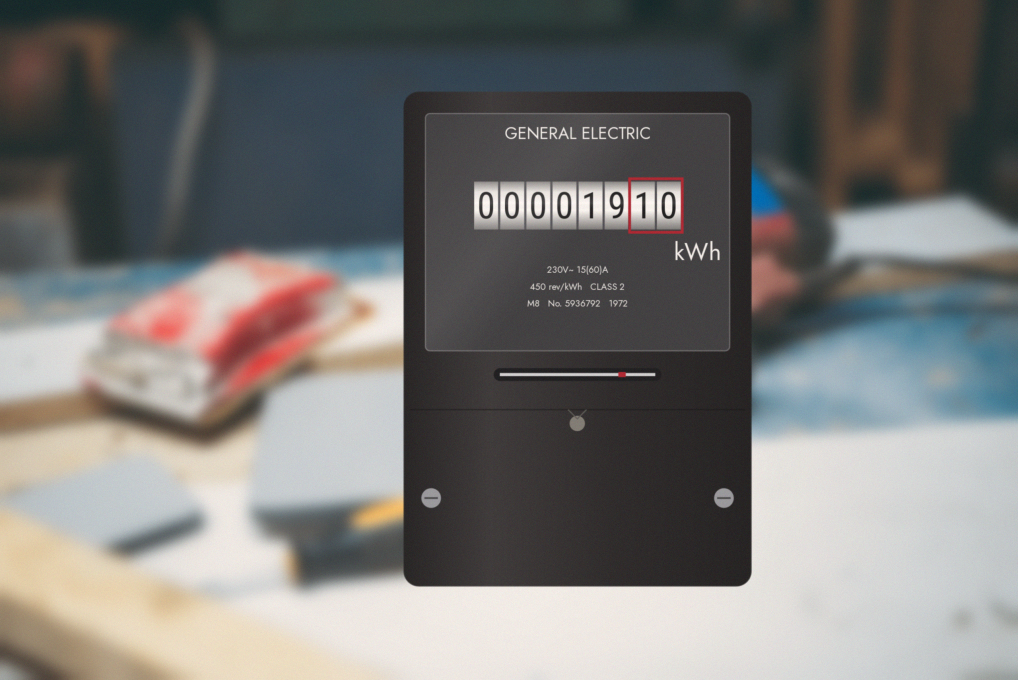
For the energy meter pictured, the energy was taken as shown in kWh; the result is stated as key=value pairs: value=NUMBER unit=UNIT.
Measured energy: value=19.10 unit=kWh
